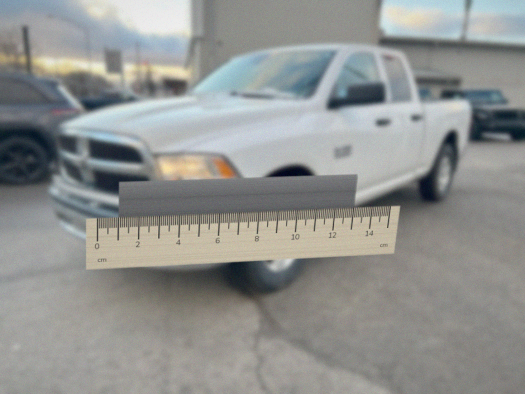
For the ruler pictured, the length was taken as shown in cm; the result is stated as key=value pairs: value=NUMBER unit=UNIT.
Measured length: value=12 unit=cm
